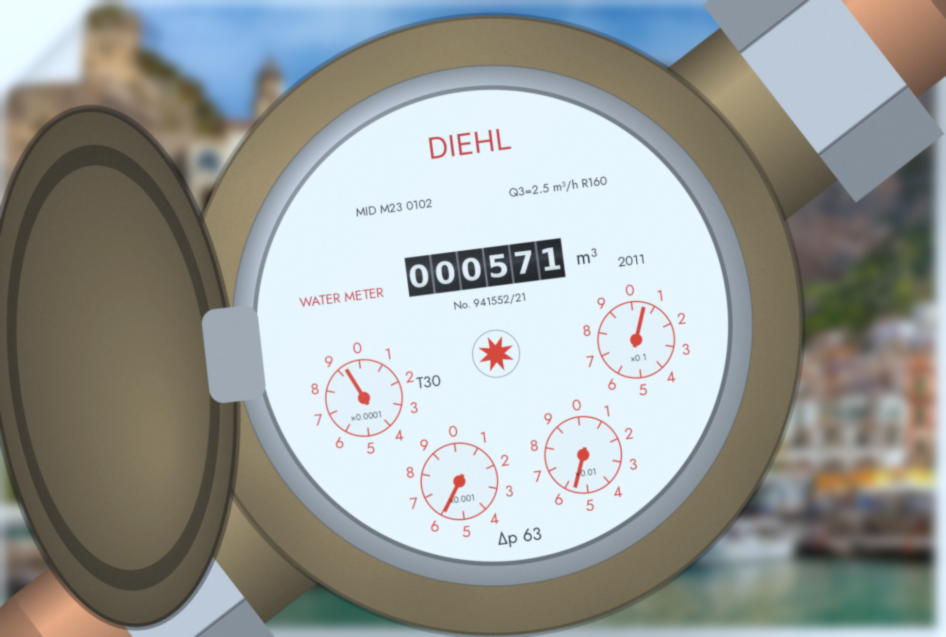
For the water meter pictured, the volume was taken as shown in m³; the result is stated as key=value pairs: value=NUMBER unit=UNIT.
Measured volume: value=571.0559 unit=m³
